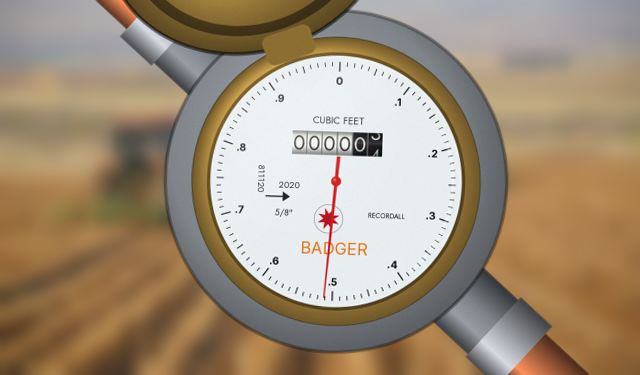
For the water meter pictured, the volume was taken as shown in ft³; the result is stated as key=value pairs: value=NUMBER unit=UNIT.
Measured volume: value=3.51 unit=ft³
